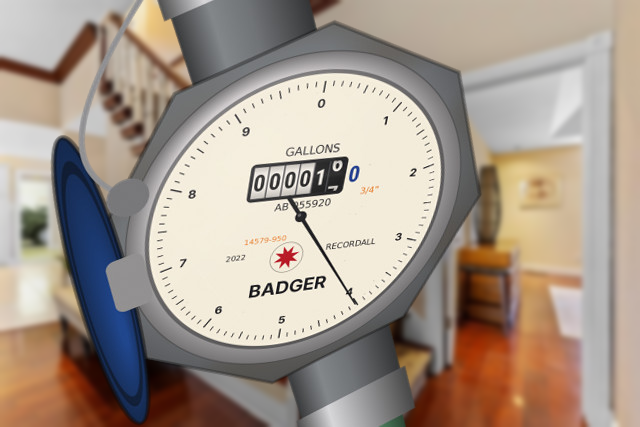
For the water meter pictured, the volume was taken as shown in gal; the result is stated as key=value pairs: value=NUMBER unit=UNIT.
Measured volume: value=164.0 unit=gal
